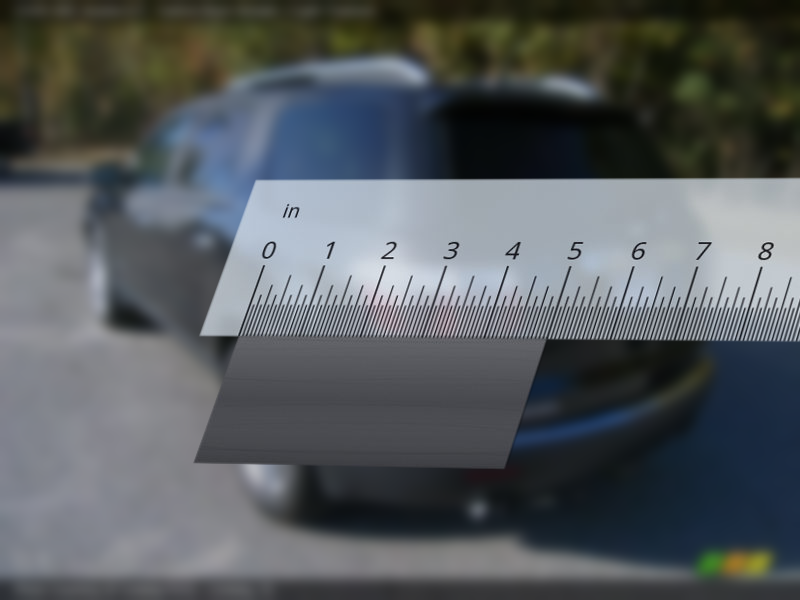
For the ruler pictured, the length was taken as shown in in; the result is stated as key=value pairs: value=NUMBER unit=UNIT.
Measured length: value=5 unit=in
